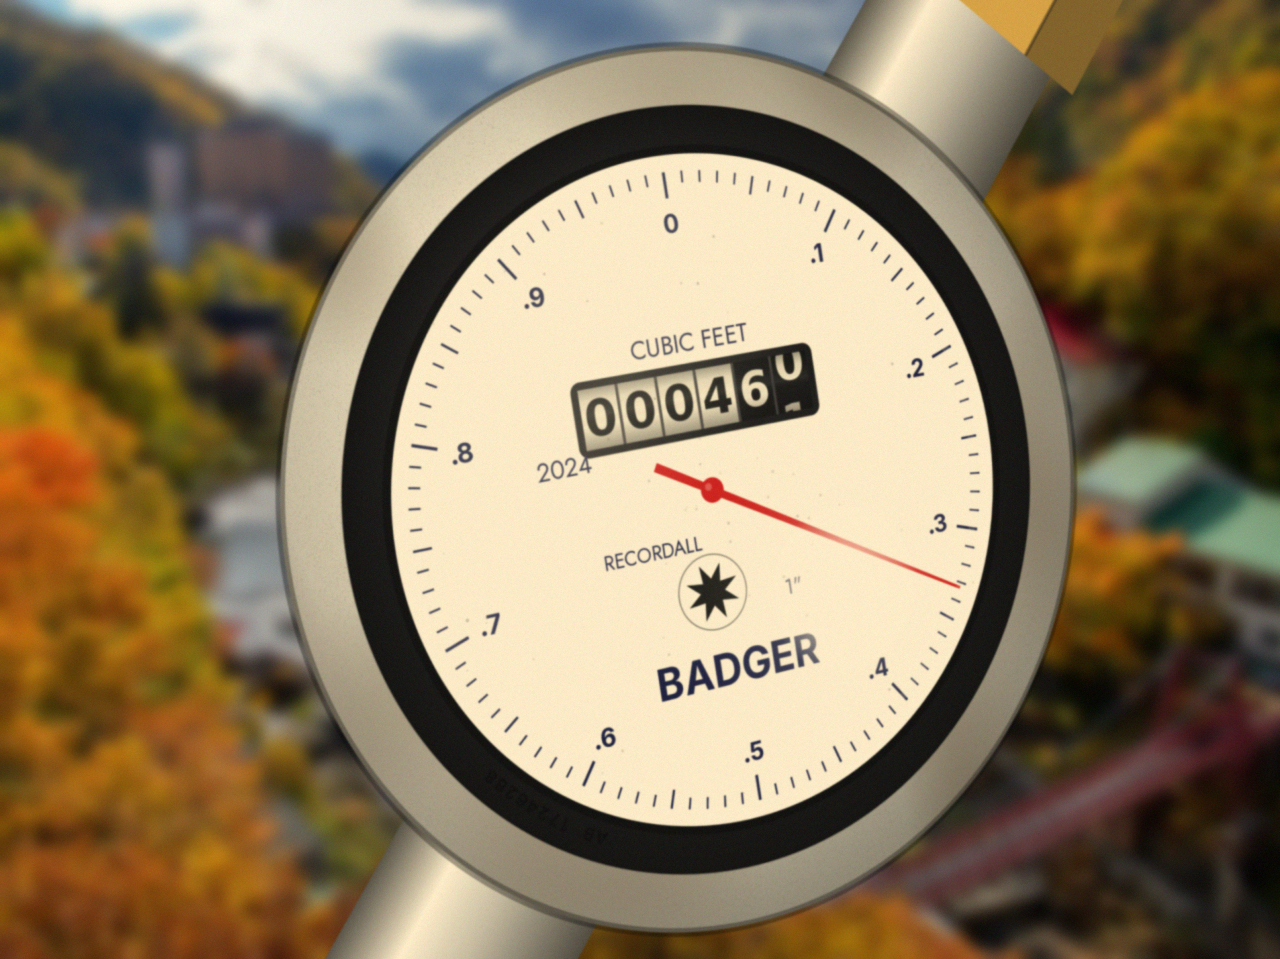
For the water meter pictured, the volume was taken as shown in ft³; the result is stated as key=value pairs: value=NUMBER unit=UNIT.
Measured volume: value=460.33 unit=ft³
